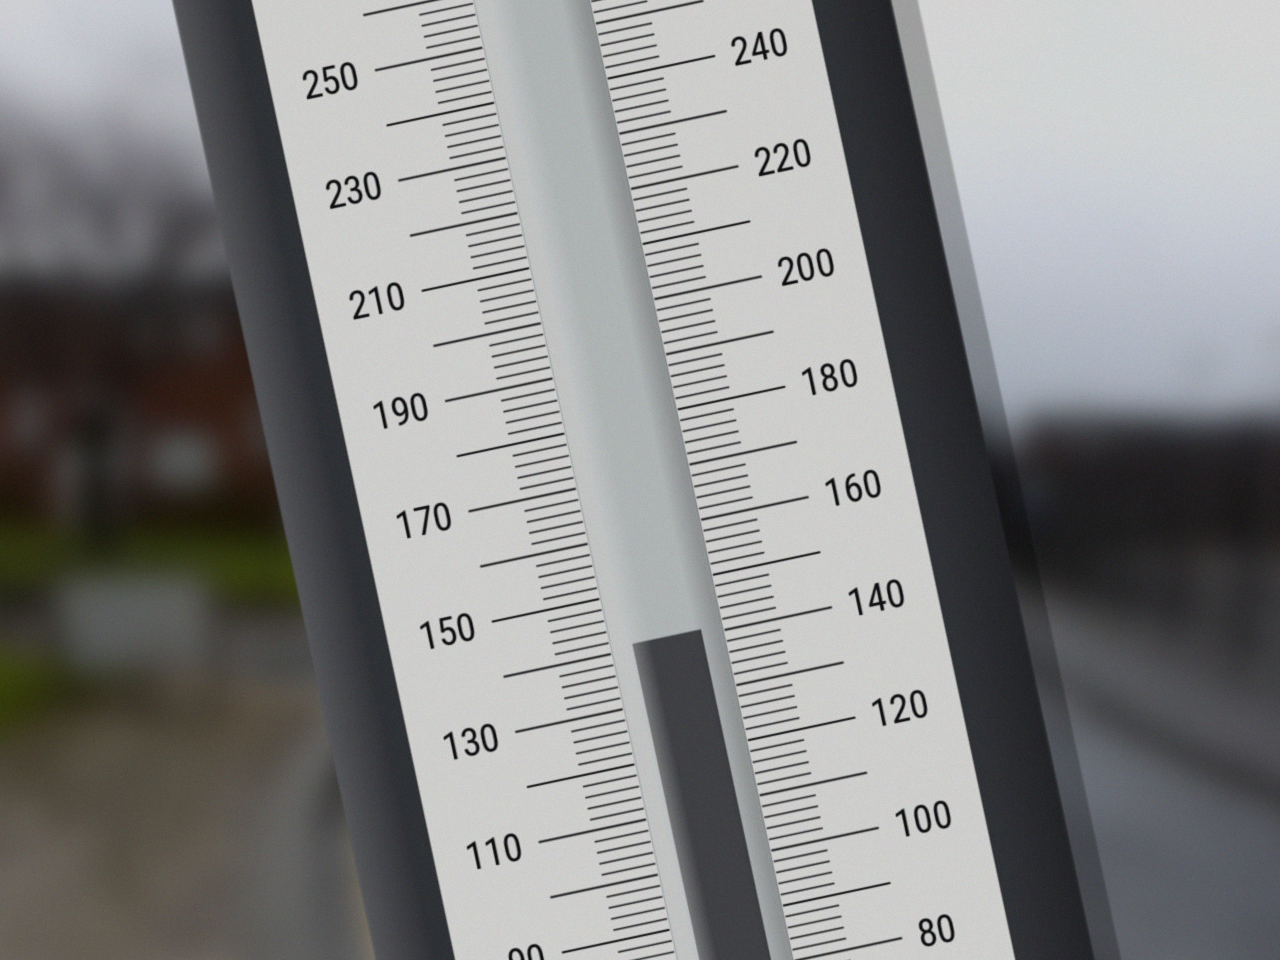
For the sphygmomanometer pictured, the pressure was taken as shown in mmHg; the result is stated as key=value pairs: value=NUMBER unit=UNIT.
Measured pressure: value=141 unit=mmHg
